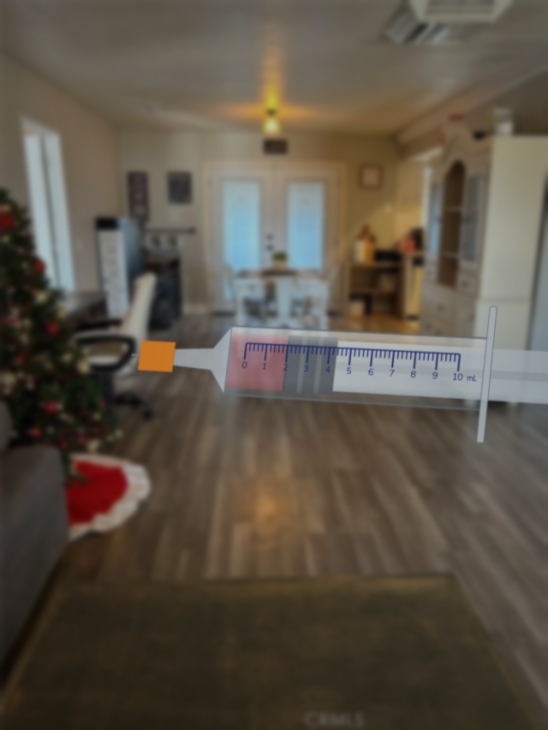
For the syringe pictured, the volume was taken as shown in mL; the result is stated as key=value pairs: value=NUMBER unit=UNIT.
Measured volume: value=2 unit=mL
